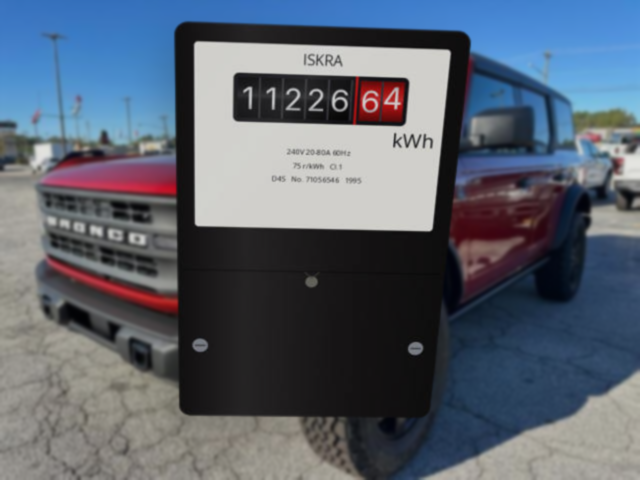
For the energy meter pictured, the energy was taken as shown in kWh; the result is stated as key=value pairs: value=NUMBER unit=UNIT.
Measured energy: value=11226.64 unit=kWh
